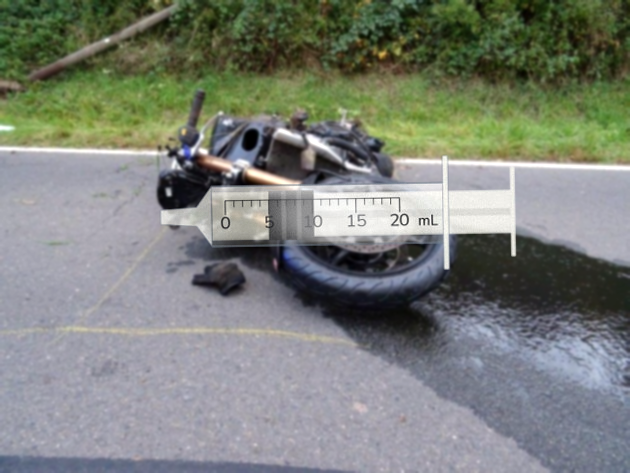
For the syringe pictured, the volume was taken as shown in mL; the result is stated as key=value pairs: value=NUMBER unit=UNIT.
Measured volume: value=5 unit=mL
